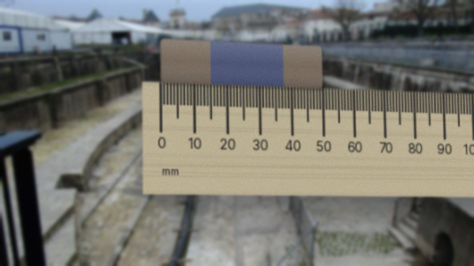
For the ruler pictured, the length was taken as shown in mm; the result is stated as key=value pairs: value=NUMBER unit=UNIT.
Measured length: value=50 unit=mm
